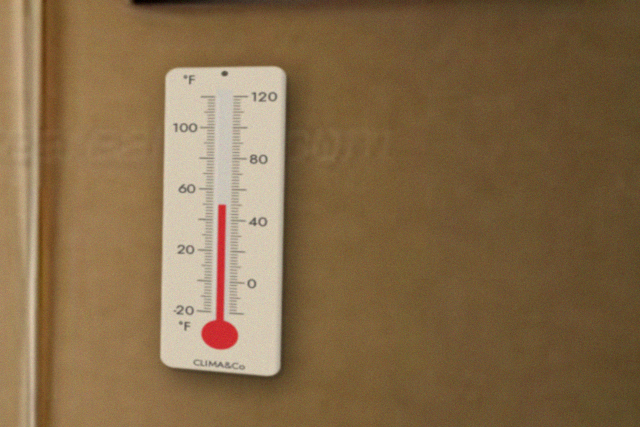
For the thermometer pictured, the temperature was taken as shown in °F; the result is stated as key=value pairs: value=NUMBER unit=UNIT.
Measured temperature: value=50 unit=°F
